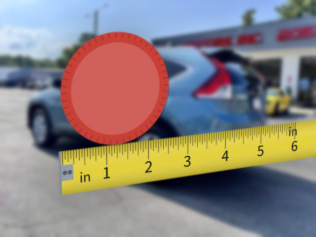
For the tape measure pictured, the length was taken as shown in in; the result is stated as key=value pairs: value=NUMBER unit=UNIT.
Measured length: value=2.5 unit=in
